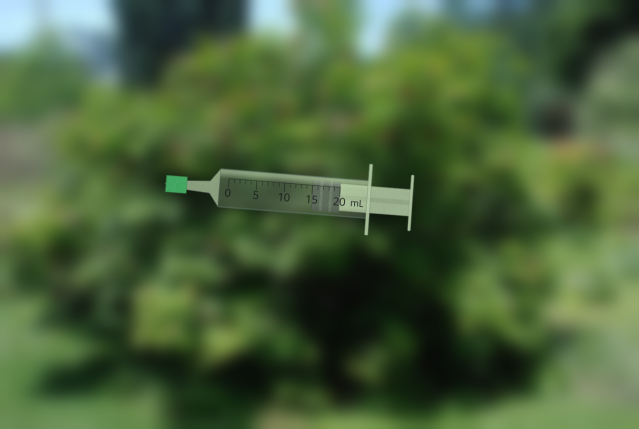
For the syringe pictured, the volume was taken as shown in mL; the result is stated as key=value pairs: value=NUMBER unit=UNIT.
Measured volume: value=15 unit=mL
